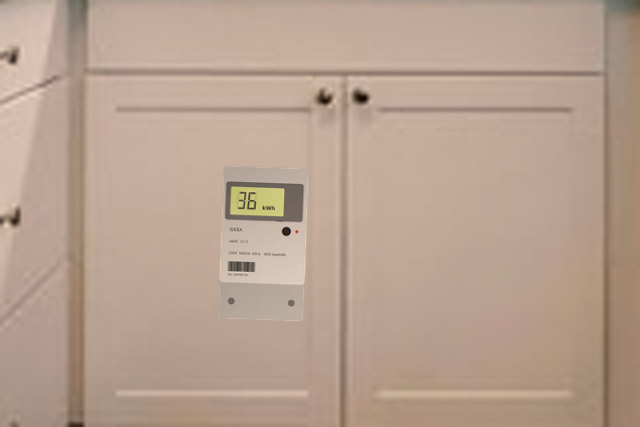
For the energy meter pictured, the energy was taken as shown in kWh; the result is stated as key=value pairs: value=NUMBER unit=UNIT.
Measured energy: value=36 unit=kWh
